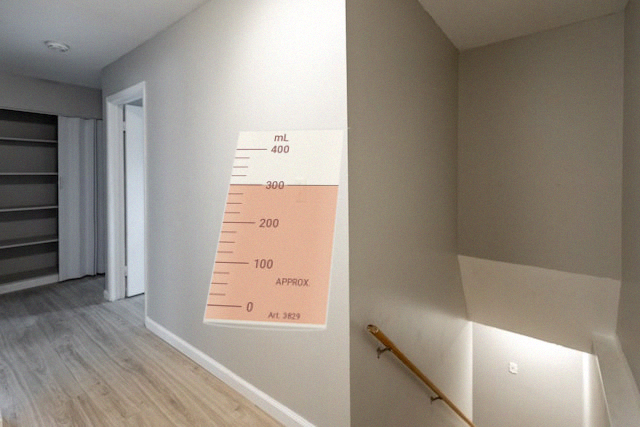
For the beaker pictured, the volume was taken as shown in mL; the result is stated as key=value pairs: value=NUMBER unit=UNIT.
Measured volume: value=300 unit=mL
